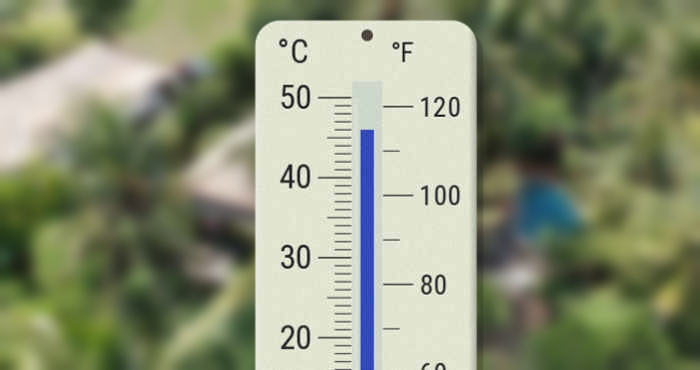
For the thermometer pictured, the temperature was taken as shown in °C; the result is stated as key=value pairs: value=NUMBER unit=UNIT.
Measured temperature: value=46 unit=°C
